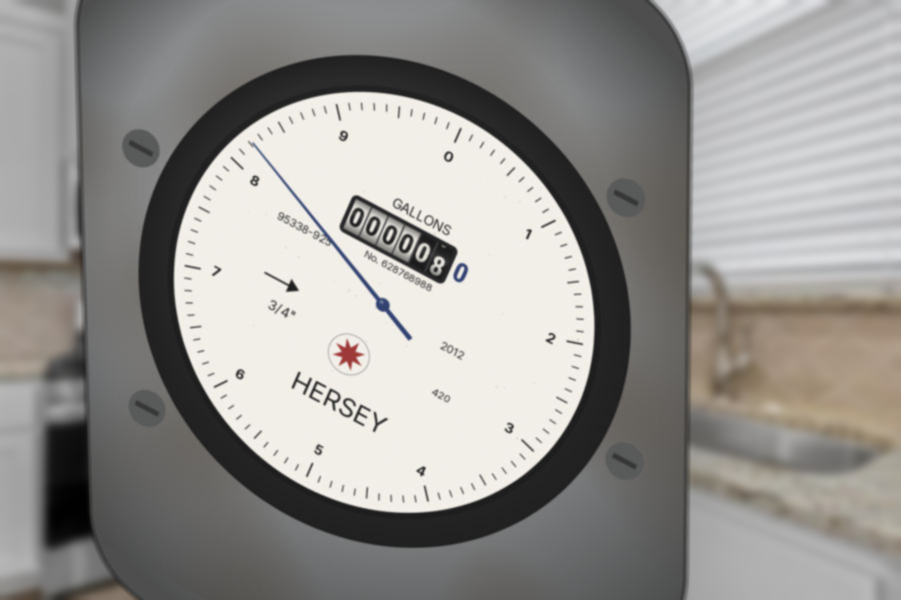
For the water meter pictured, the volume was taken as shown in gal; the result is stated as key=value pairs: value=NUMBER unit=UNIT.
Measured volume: value=78.2 unit=gal
